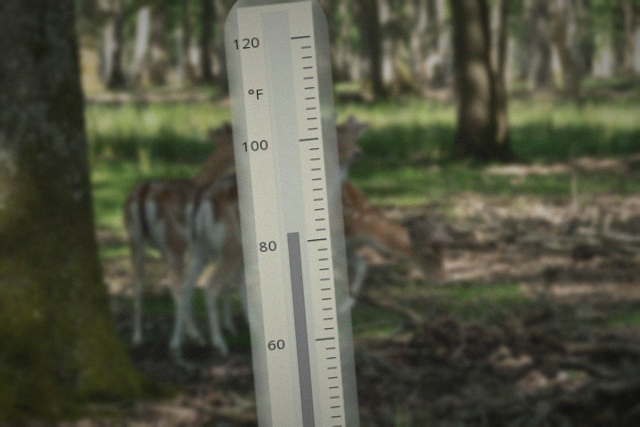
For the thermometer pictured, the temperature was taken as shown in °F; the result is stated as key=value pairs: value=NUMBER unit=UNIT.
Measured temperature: value=82 unit=°F
